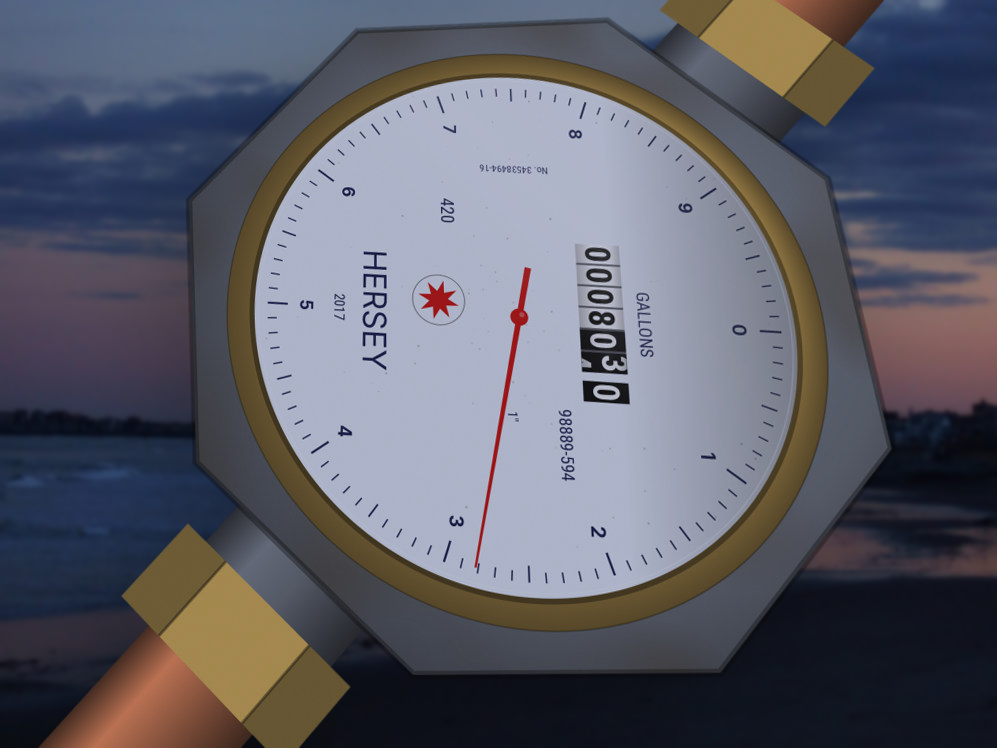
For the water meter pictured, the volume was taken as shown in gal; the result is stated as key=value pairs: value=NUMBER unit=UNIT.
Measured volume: value=8032.8 unit=gal
